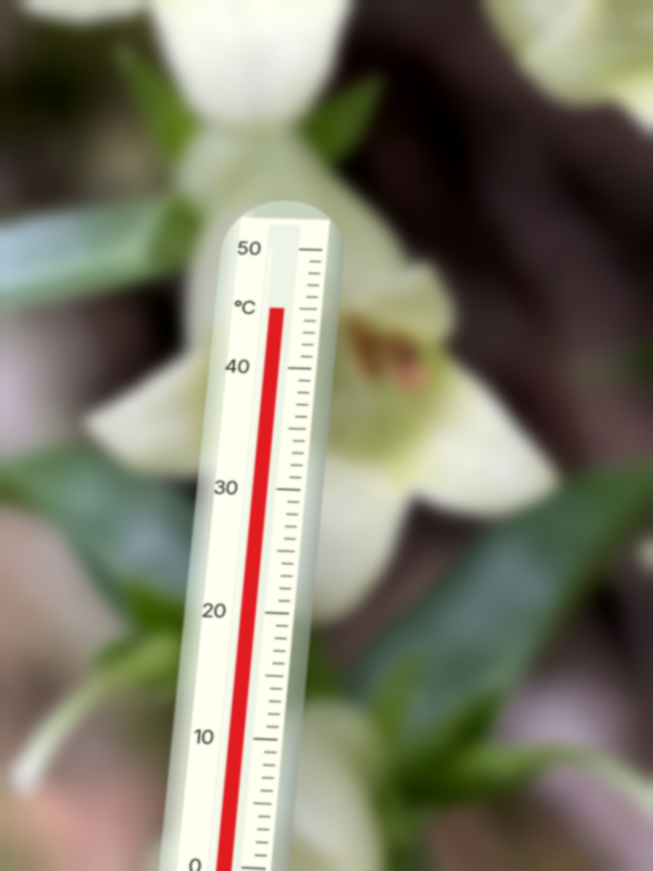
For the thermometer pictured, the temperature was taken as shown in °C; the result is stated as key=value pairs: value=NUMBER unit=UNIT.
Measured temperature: value=45 unit=°C
